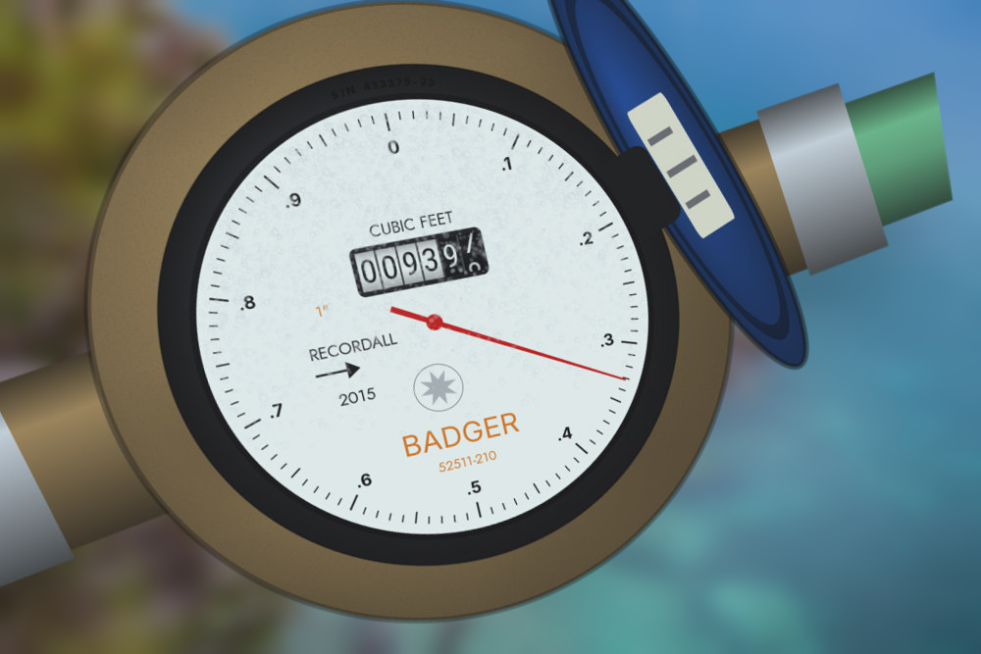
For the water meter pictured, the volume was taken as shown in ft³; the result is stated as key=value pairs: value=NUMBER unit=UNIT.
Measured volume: value=9397.33 unit=ft³
